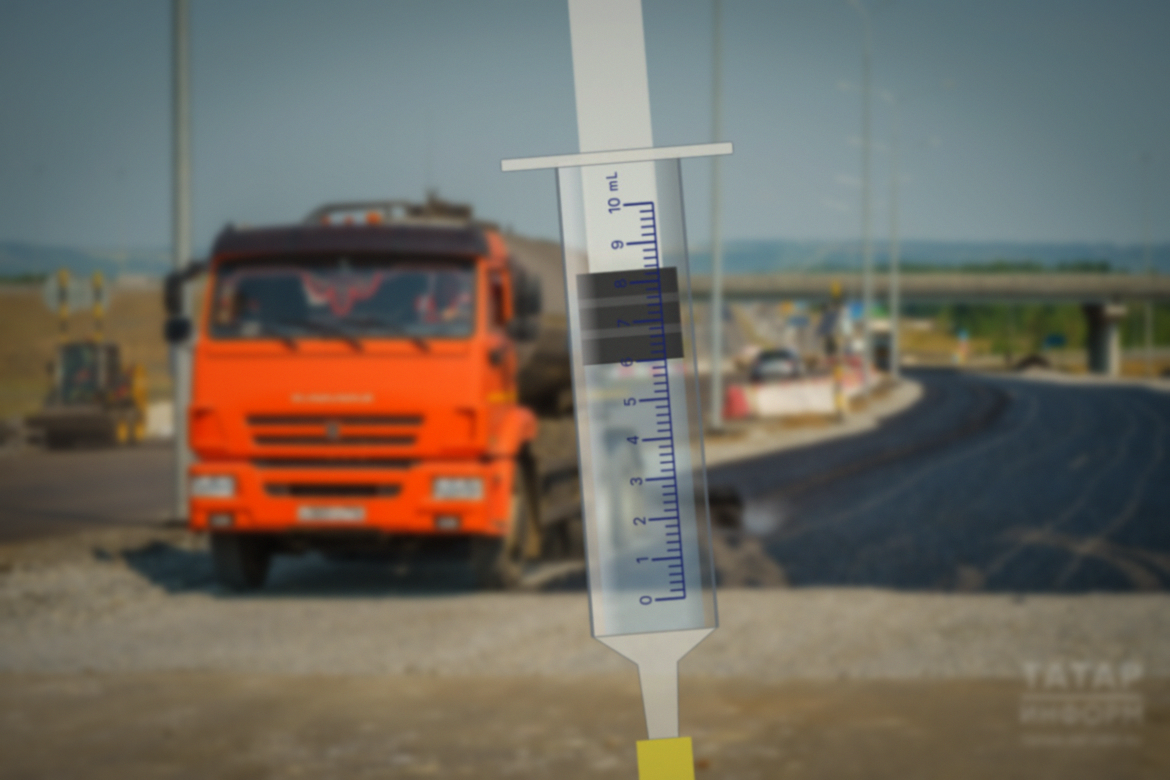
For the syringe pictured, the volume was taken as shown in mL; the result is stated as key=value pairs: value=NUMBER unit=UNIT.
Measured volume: value=6 unit=mL
